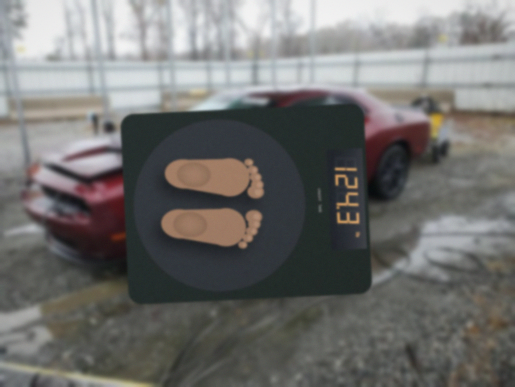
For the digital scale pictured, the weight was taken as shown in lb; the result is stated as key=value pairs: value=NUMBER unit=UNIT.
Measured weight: value=124.3 unit=lb
